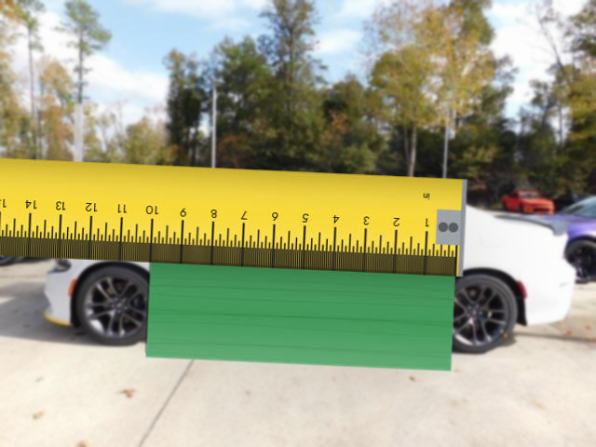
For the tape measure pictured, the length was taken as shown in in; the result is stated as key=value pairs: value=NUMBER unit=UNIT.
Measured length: value=10 unit=in
